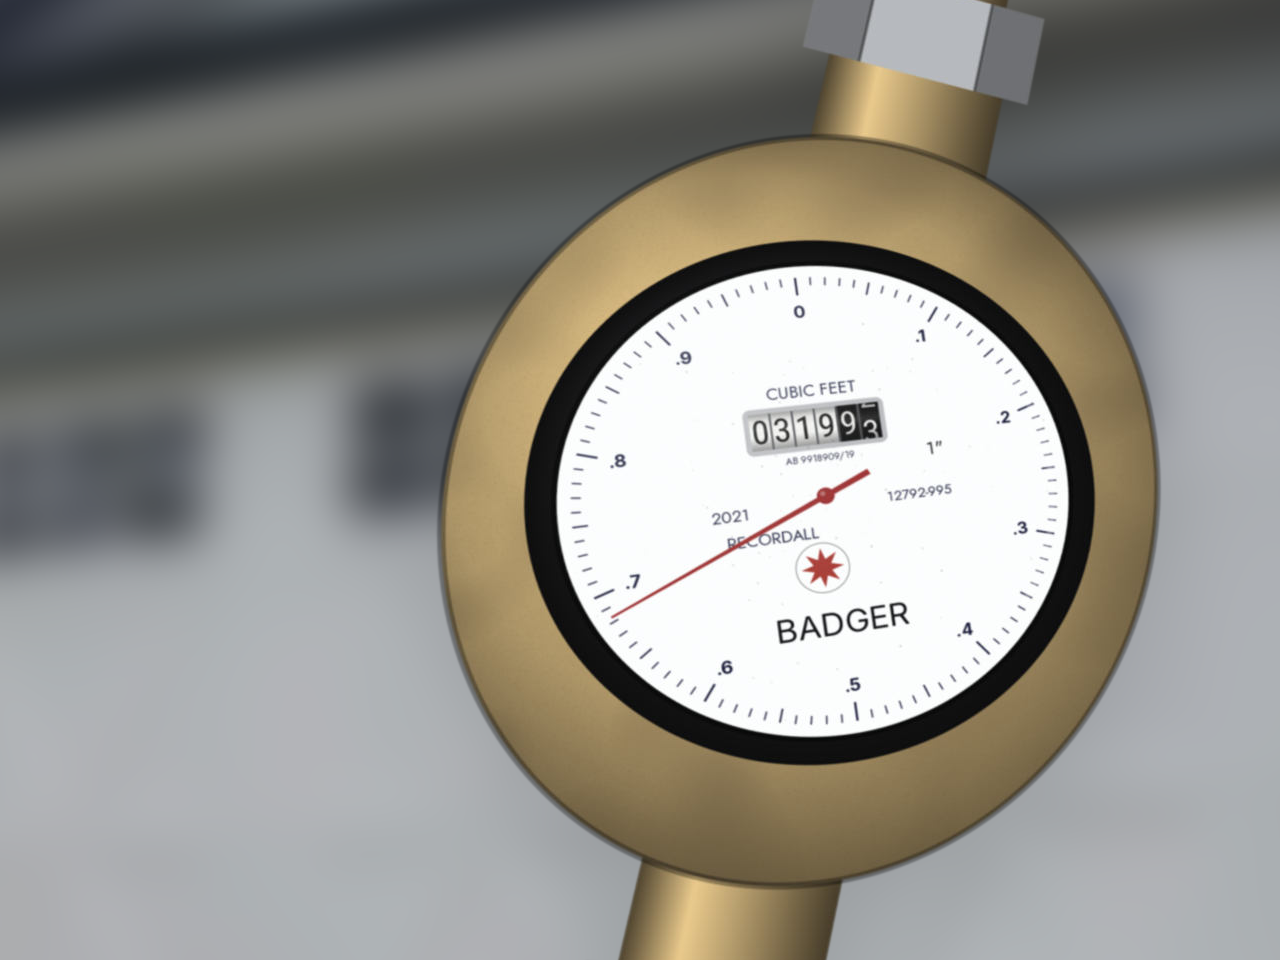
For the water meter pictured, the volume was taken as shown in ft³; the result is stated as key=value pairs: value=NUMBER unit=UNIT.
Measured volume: value=31992.68 unit=ft³
